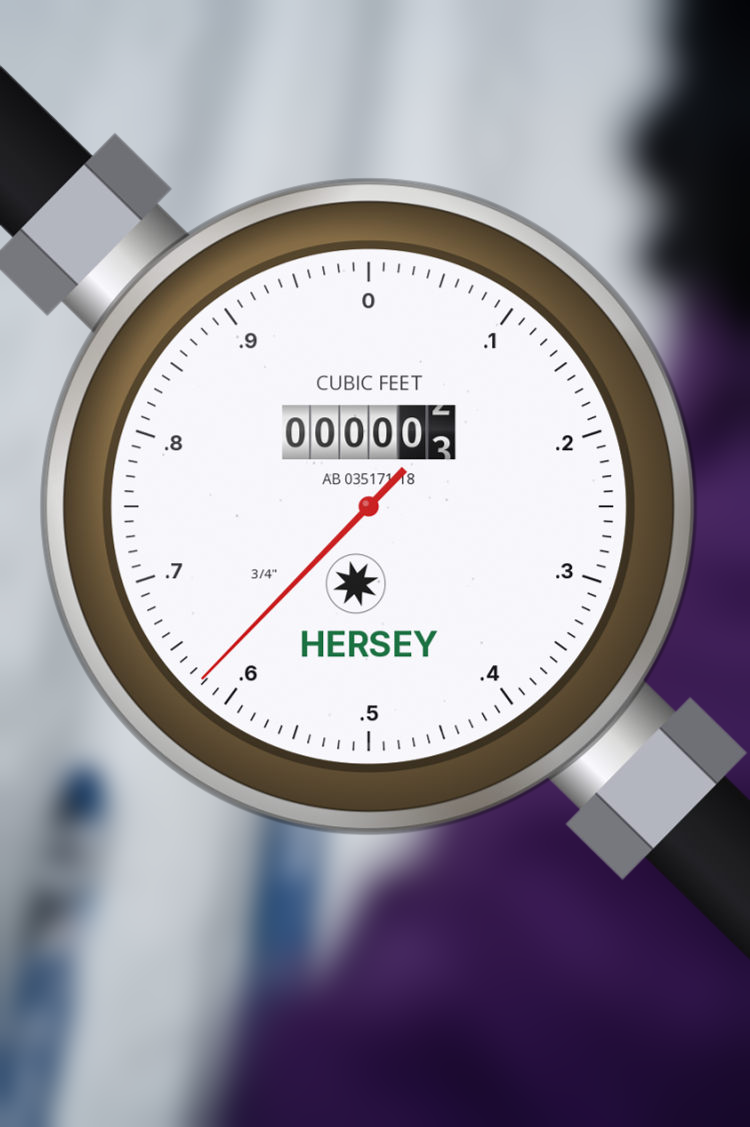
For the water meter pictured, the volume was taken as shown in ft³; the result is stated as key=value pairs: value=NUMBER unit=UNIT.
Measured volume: value=2.62 unit=ft³
